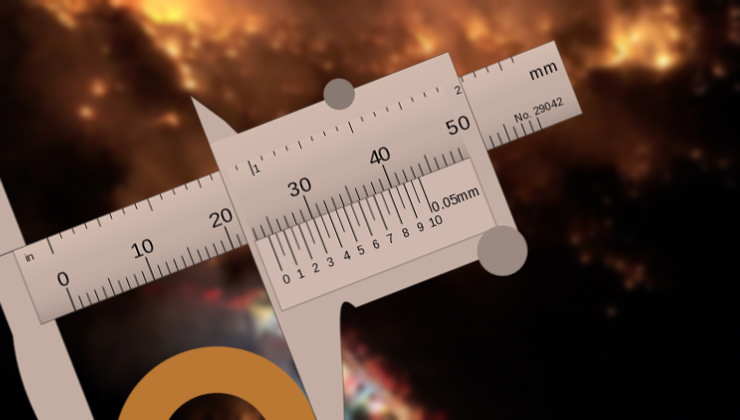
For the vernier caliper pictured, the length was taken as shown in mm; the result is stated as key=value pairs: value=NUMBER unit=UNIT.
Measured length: value=24.4 unit=mm
